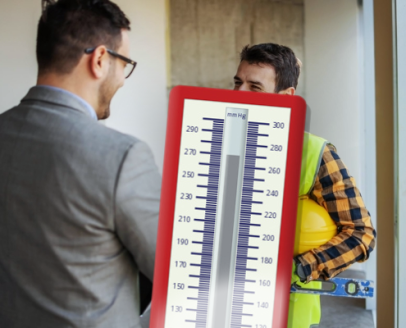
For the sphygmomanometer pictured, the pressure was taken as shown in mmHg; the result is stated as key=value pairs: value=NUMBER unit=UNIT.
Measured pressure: value=270 unit=mmHg
